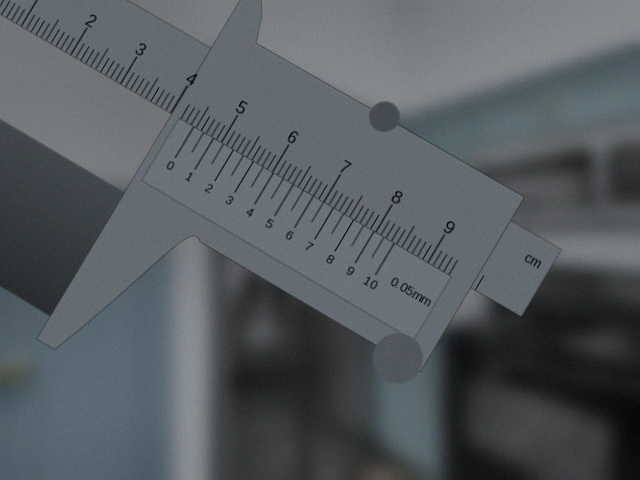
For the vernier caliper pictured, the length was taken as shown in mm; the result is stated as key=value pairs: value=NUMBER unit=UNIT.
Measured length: value=44.6 unit=mm
